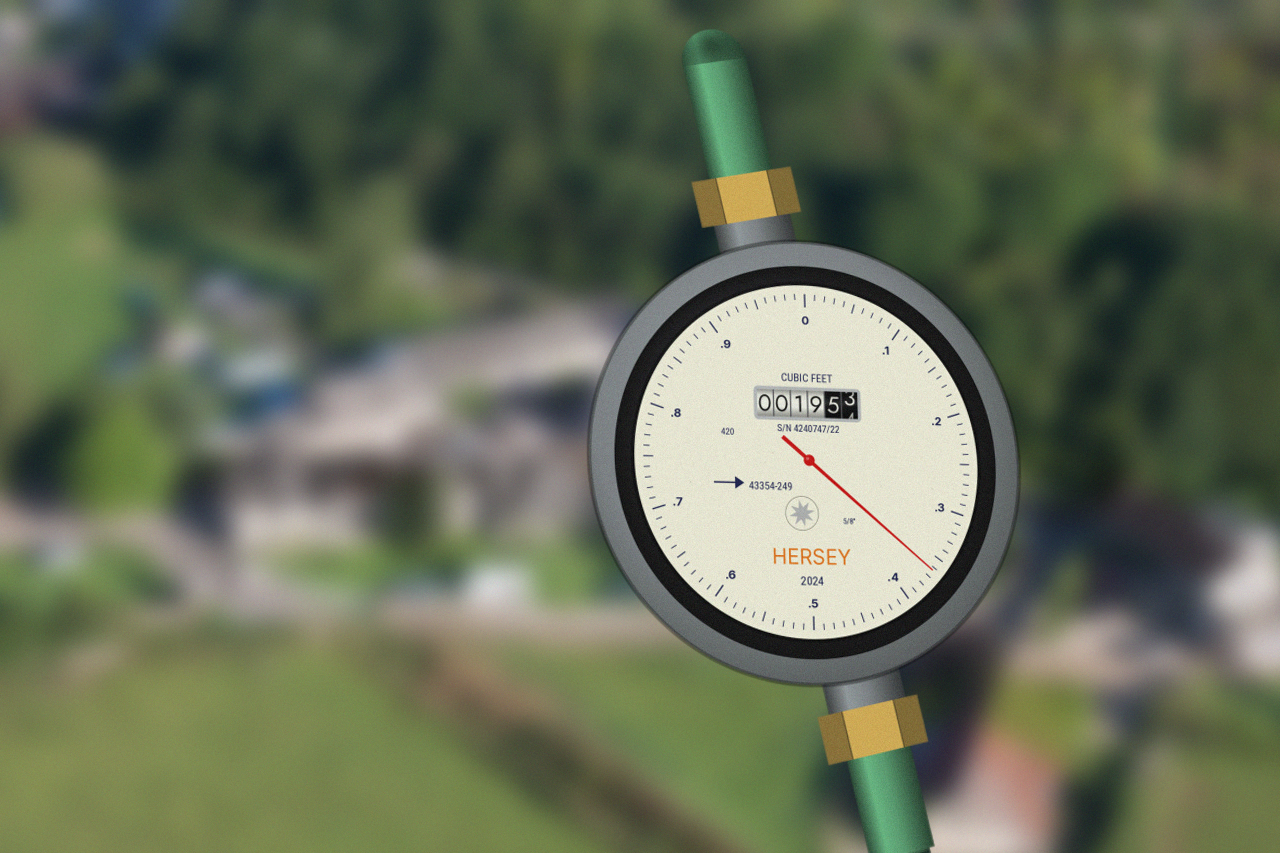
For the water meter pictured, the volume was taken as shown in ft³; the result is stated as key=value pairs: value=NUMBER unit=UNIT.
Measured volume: value=1953.36 unit=ft³
